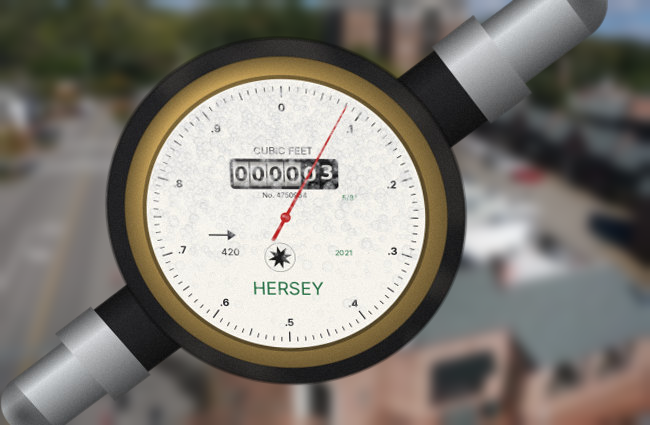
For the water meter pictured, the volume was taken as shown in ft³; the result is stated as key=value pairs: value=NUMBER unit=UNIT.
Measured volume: value=3.08 unit=ft³
